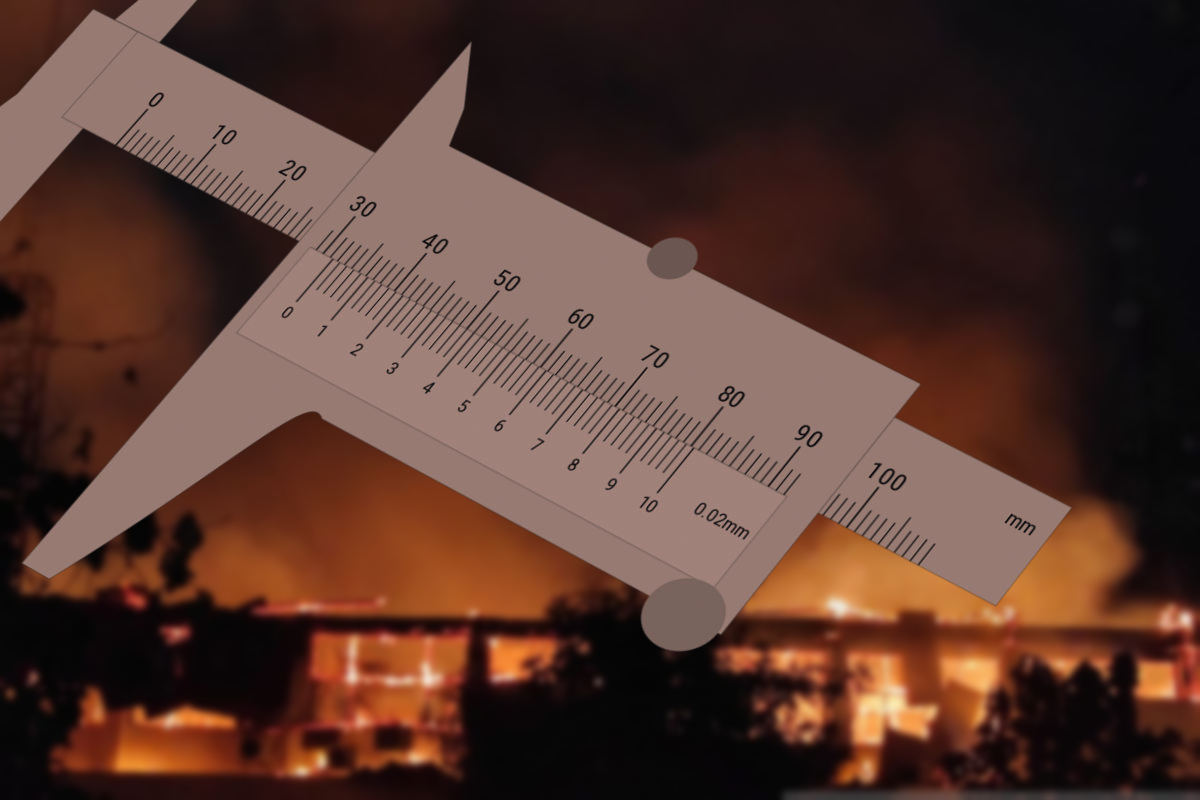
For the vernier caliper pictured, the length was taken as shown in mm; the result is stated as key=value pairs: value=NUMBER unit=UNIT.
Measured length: value=31.4 unit=mm
